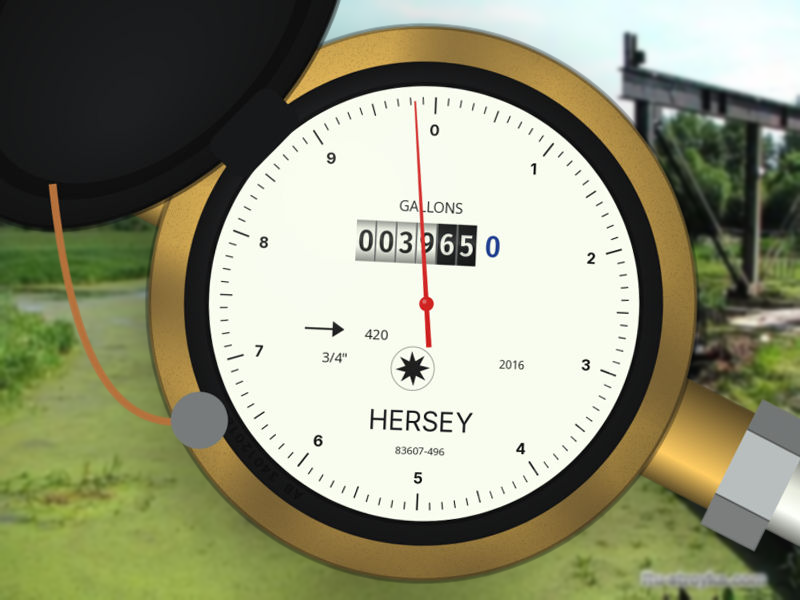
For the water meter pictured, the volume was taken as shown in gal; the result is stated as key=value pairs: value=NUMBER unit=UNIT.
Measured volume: value=39649.8 unit=gal
